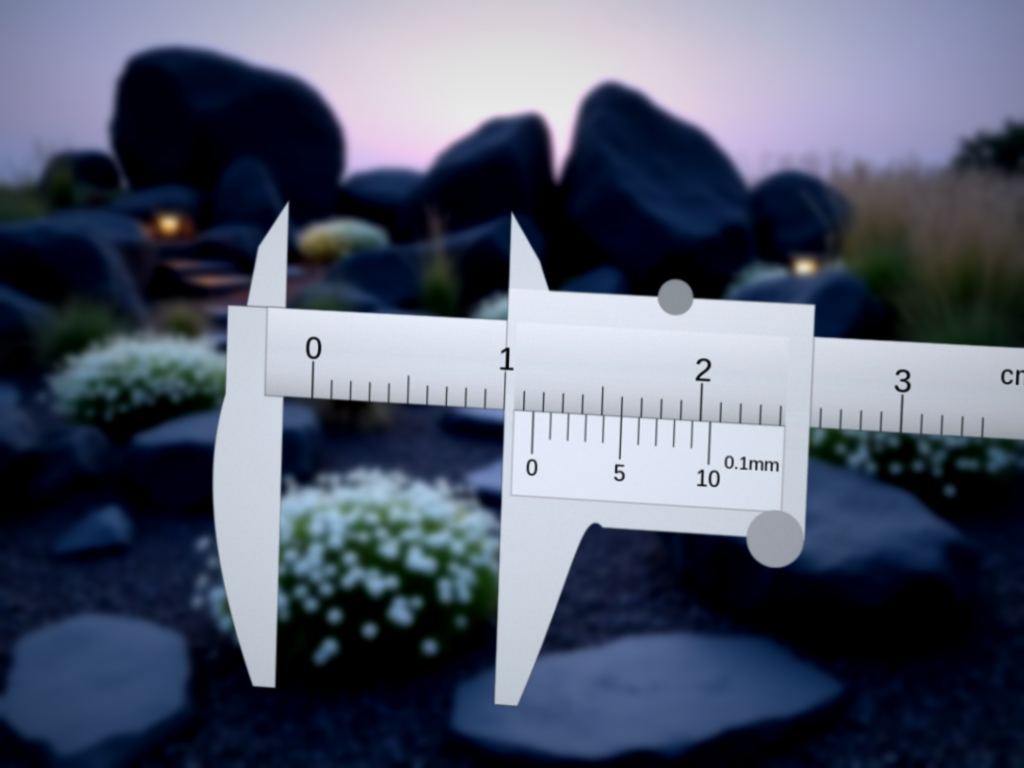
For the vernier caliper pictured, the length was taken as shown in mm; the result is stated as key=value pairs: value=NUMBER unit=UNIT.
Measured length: value=11.5 unit=mm
